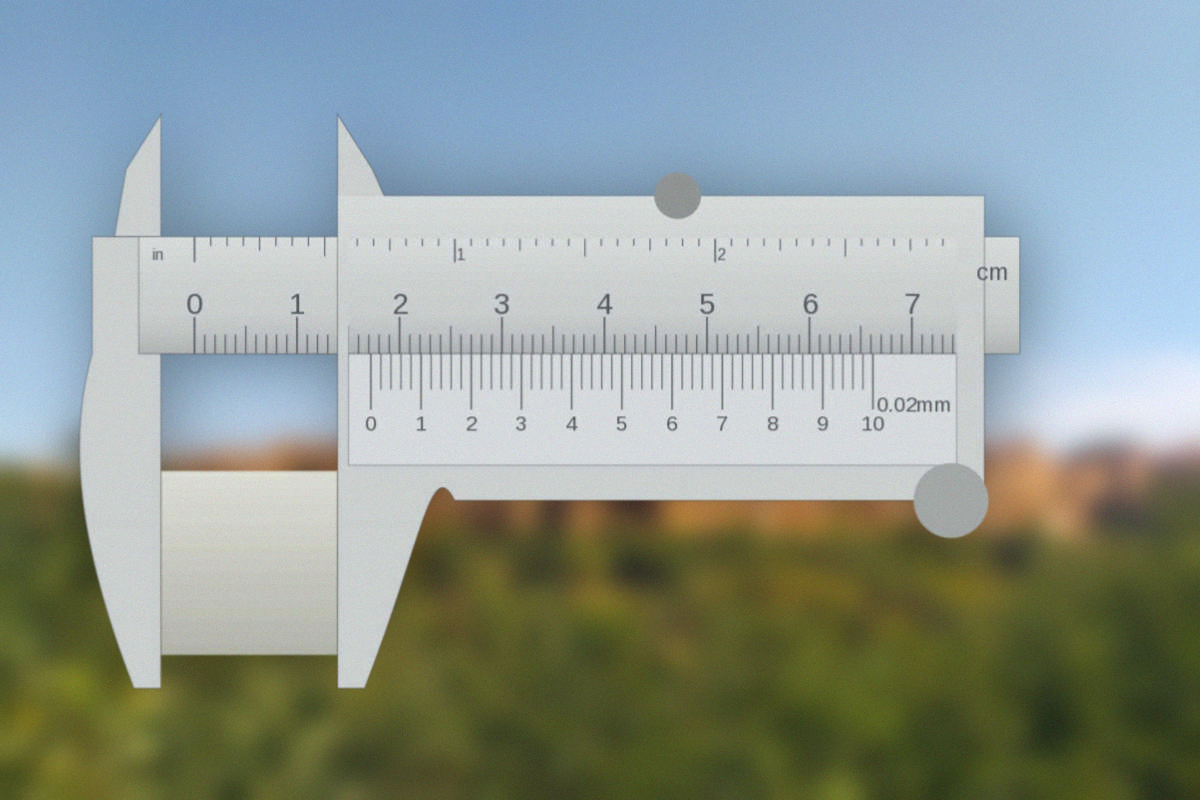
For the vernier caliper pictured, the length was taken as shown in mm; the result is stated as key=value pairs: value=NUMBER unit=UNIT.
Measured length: value=17.2 unit=mm
